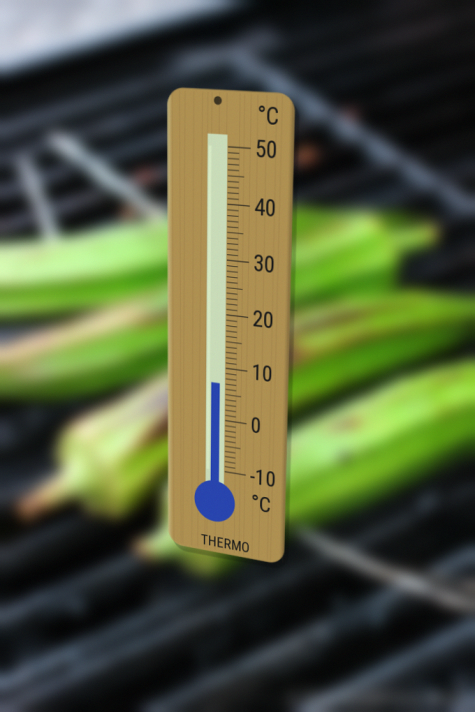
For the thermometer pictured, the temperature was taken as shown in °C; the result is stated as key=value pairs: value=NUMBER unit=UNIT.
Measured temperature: value=7 unit=°C
